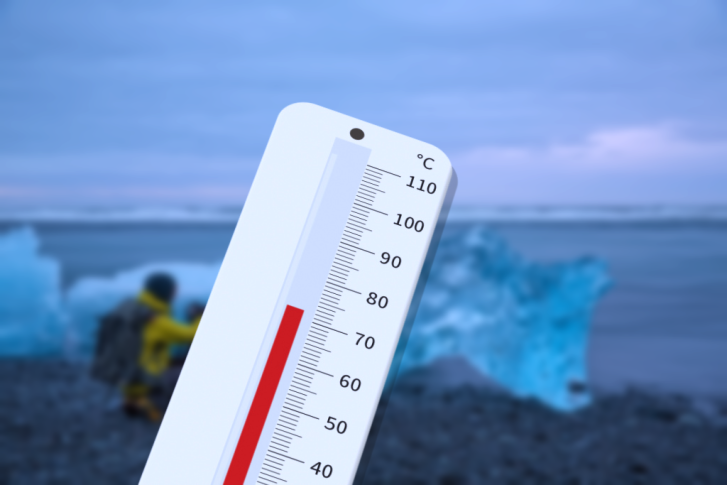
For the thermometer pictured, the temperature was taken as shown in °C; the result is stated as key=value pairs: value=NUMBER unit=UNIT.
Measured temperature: value=72 unit=°C
